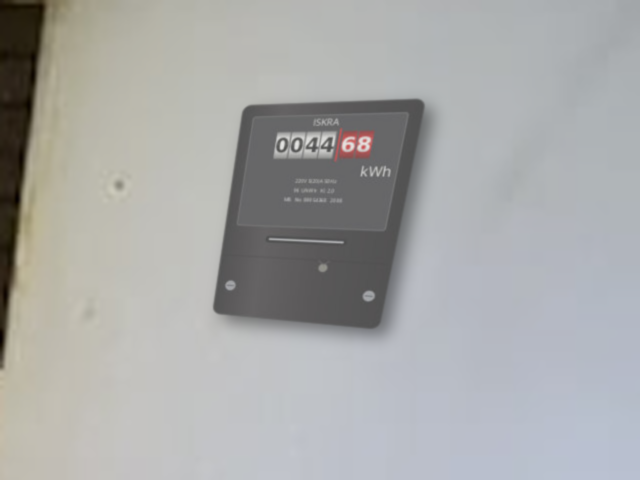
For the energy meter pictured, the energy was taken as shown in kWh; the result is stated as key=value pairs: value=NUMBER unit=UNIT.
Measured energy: value=44.68 unit=kWh
